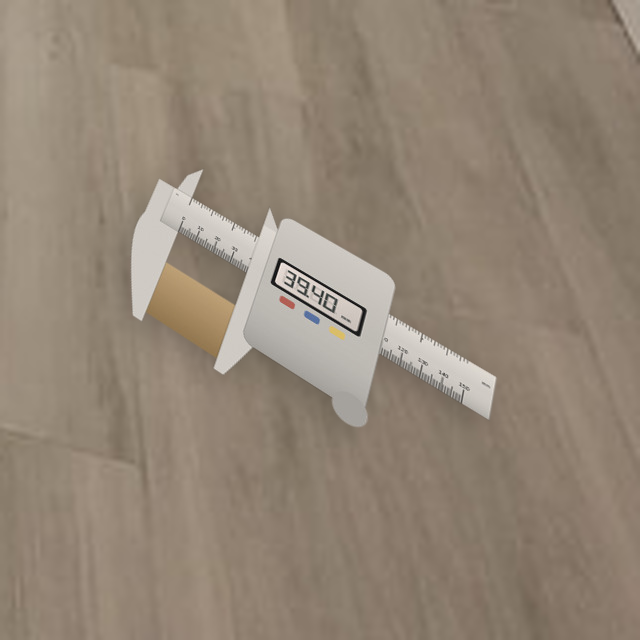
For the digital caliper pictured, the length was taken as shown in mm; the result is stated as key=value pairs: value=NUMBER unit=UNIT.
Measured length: value=39.40 unit=mm
